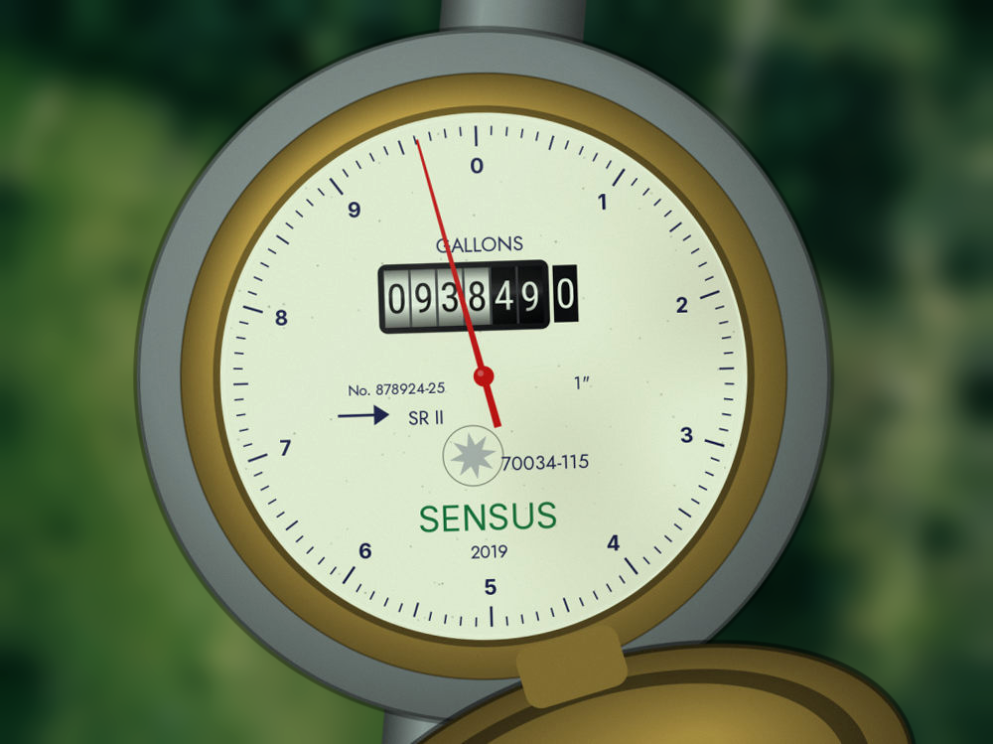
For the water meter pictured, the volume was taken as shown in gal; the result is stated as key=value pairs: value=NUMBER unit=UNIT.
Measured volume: value=938489.6 unit=gal
